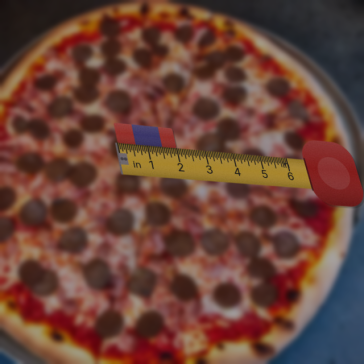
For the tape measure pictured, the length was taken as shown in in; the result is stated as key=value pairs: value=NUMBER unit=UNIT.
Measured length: value=2 unit=in
